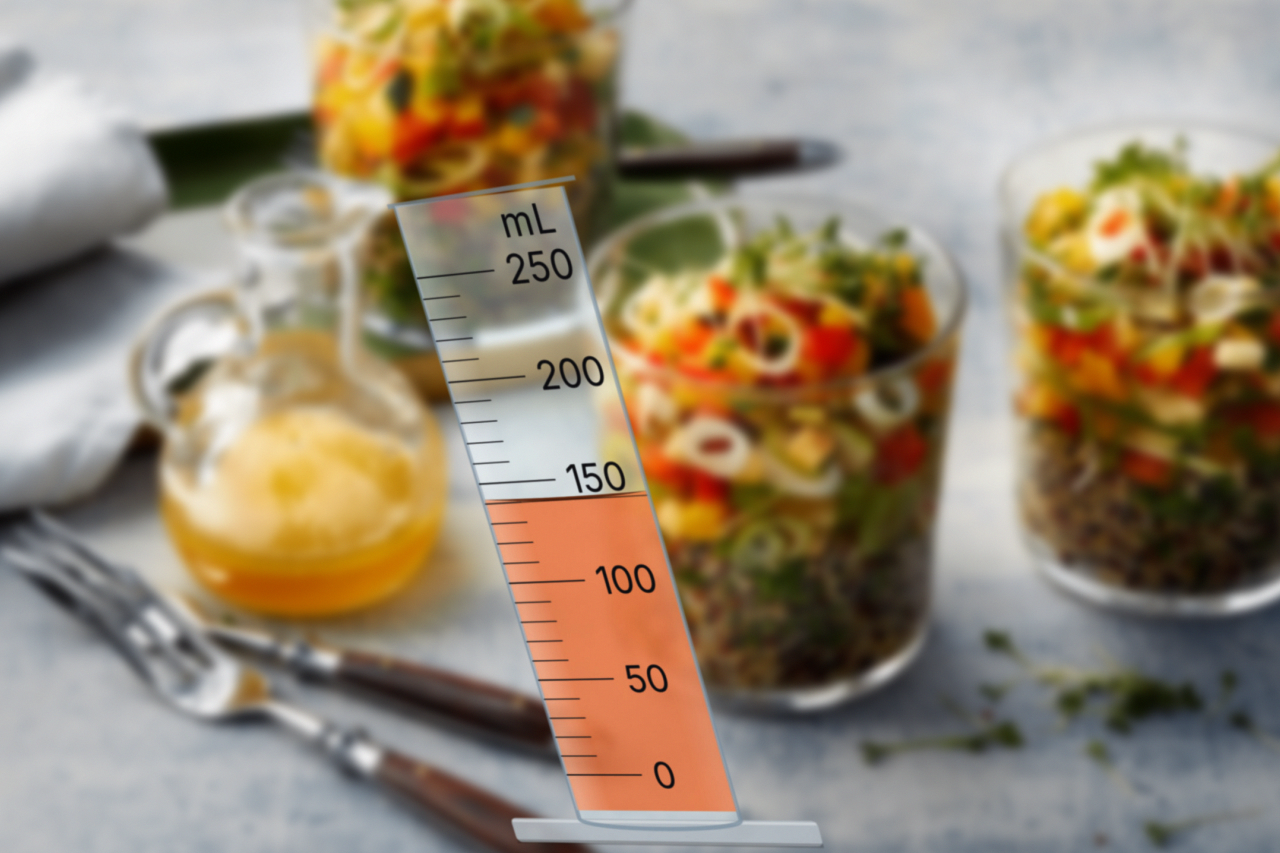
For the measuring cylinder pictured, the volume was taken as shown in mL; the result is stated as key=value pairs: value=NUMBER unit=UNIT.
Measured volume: value=140 unit=mL
